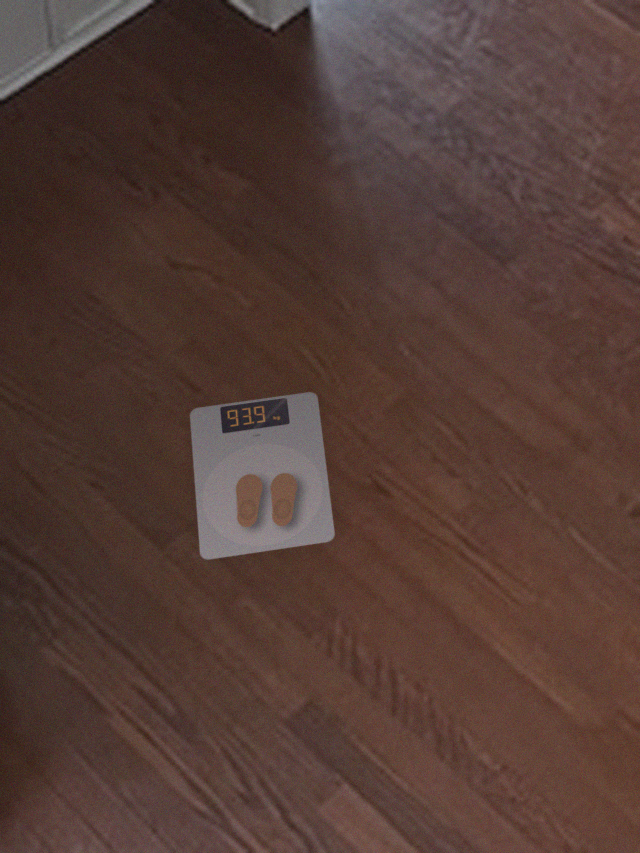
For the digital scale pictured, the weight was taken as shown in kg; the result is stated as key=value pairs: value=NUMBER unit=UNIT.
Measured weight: value=93.9 unit=kg
